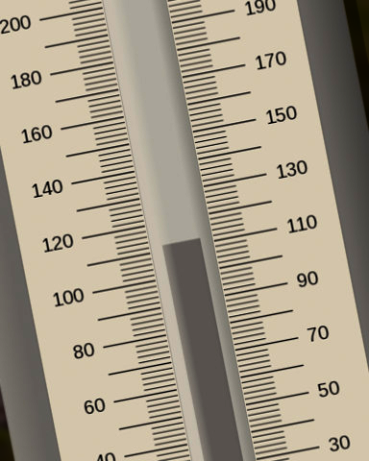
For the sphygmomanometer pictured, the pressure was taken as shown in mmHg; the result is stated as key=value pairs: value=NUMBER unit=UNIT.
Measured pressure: value=112 unit=mmHg
